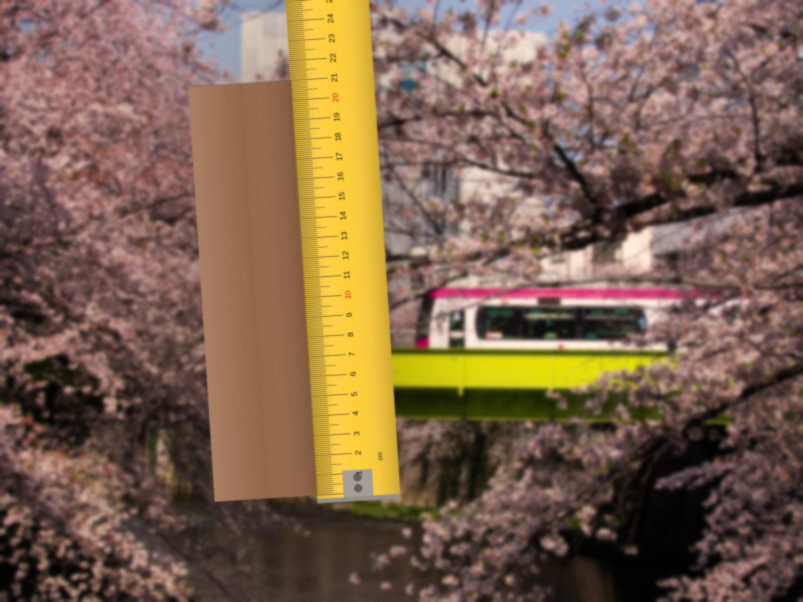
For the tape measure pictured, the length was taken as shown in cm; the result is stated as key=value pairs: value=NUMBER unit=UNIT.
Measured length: value=21 unit=cm
